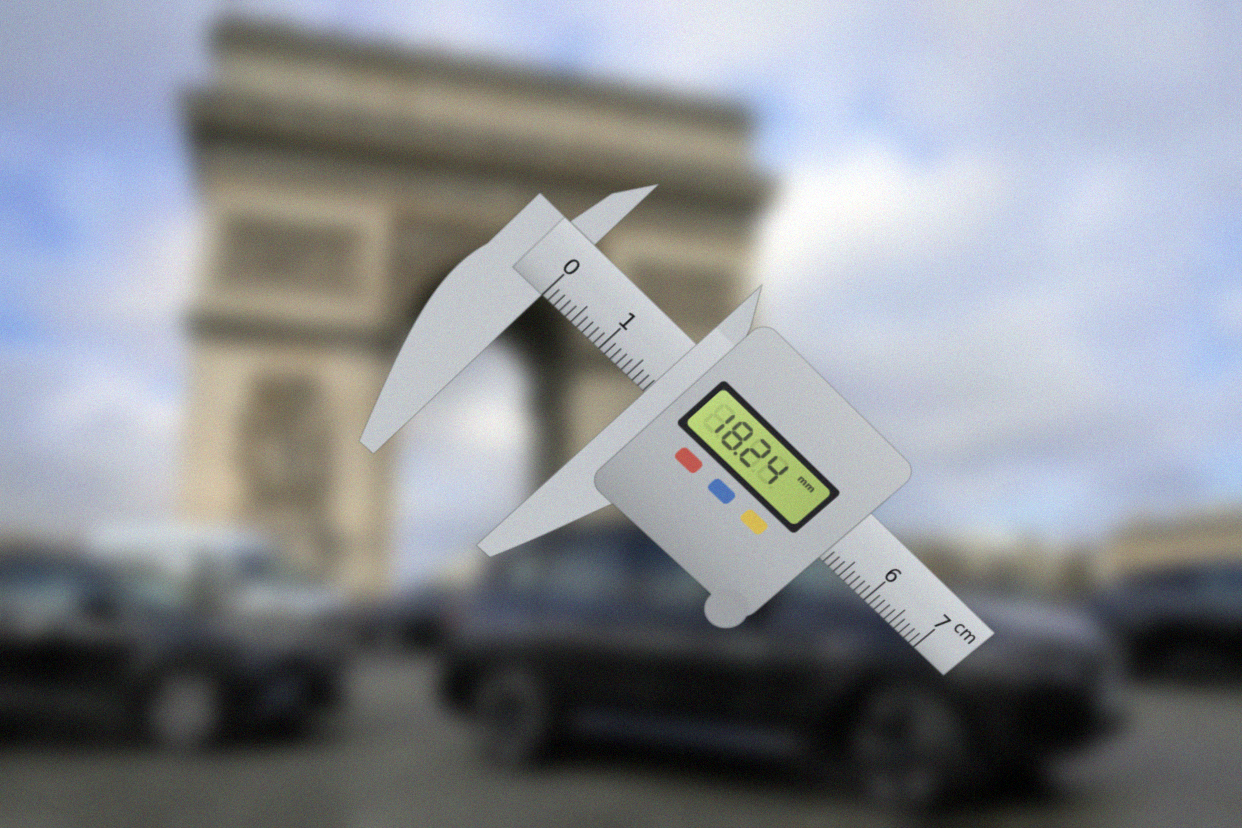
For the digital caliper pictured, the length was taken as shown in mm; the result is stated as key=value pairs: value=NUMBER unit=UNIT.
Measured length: value=18.24 unit=mm
